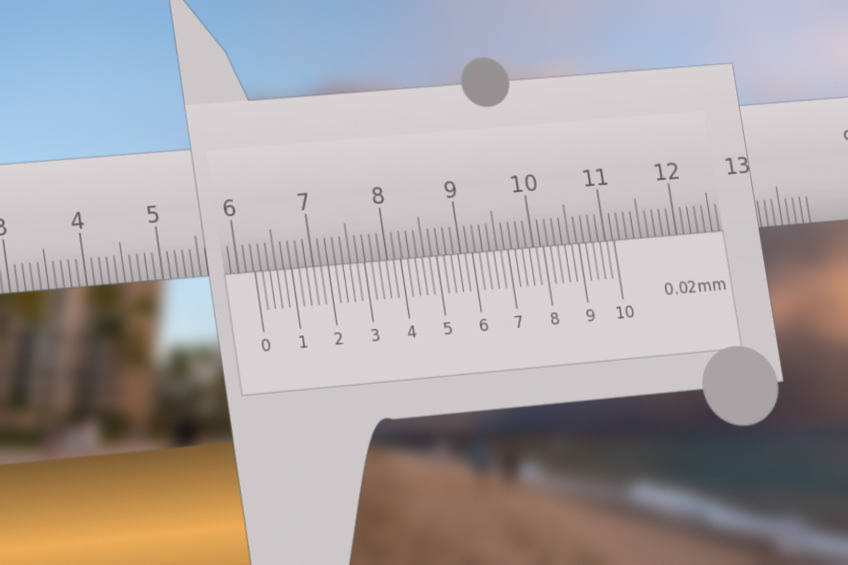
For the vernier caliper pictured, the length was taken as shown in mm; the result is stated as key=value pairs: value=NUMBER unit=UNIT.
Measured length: value=62.2 unit=mm
